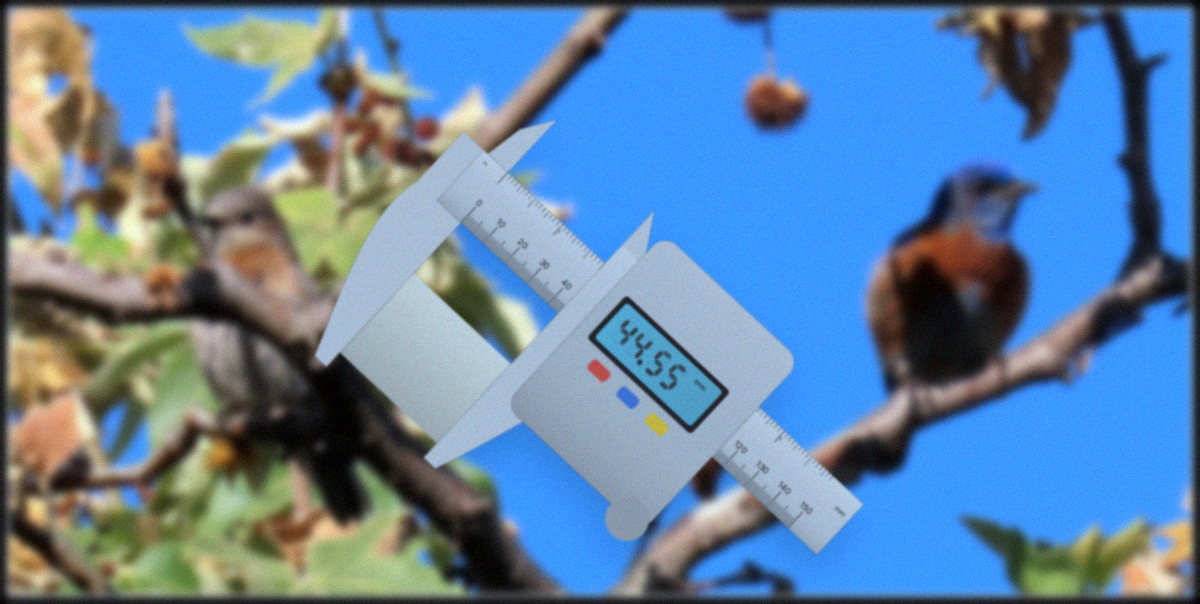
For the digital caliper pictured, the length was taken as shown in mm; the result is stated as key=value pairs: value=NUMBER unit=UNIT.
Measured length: value=44.55 unit=mm
